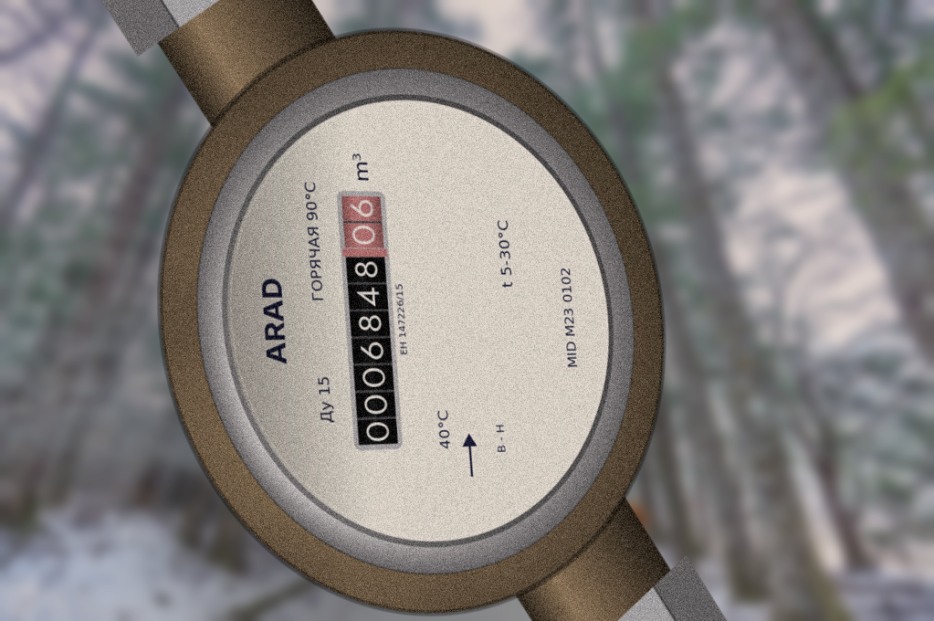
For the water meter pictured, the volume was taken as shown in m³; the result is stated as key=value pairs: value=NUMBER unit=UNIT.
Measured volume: value=6848.06 unit=m³
